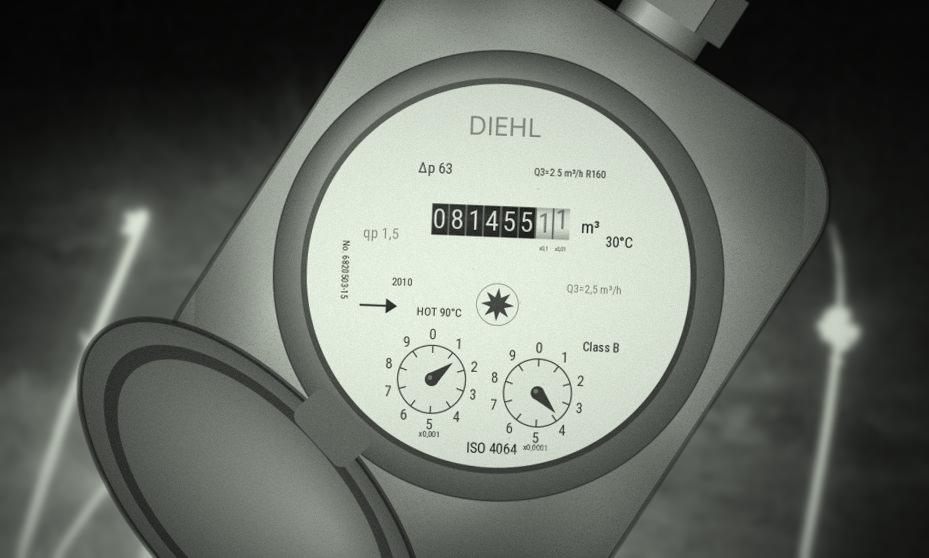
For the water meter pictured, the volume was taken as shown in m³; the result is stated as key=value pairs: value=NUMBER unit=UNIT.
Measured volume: value=81455.1113 unit=m³
